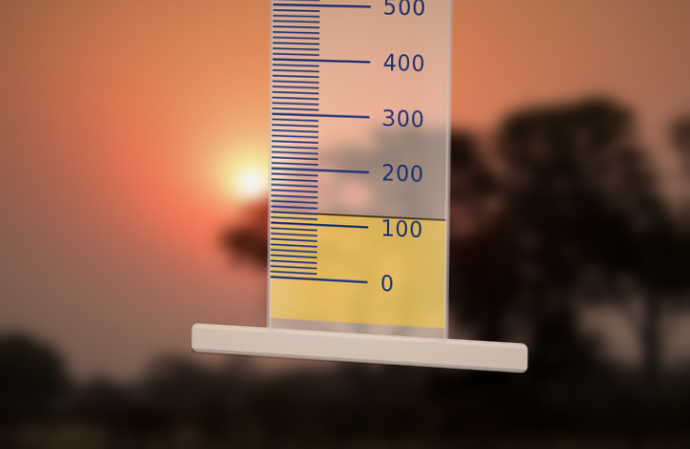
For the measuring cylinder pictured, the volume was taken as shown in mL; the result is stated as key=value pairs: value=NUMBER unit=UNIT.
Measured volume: value=120 unit=mL
